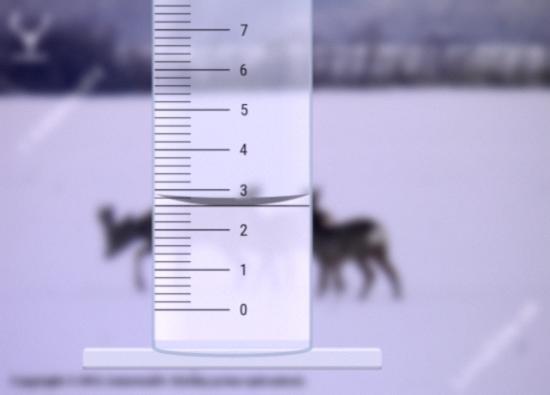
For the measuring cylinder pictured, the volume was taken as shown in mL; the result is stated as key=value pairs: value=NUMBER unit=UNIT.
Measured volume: value=2.6 unit=mL
